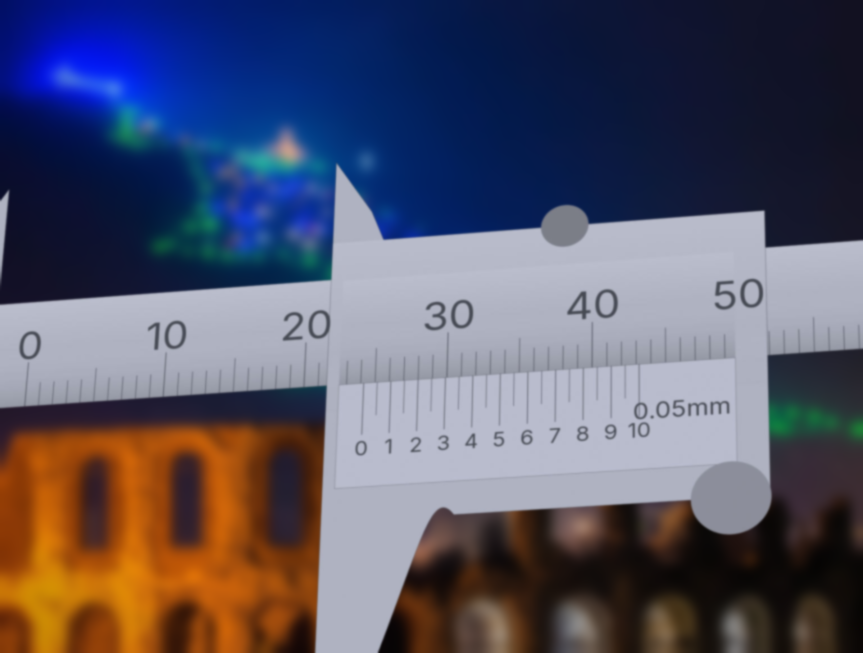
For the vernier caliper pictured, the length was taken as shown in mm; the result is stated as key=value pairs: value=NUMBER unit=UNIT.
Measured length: value=24.2 unit=mm
